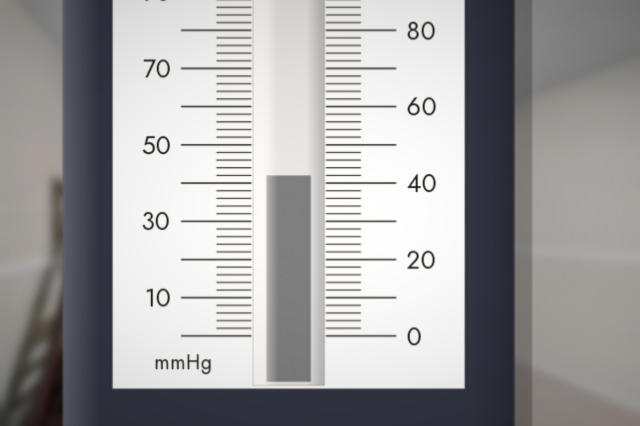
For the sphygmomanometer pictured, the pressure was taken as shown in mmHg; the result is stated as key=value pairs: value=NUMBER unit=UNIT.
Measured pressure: value=42 unit=mmHg
